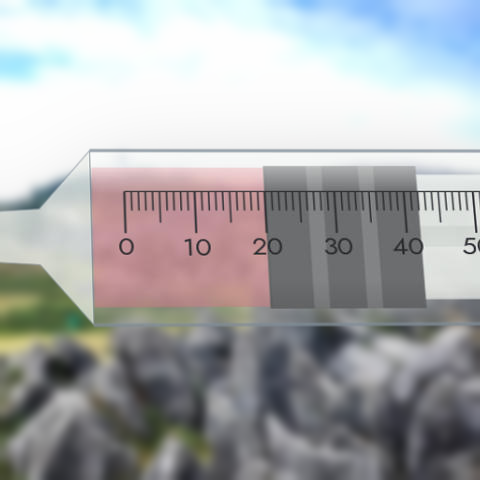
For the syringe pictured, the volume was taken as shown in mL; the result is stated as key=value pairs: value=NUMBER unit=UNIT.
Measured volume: value=20 unit=mL
